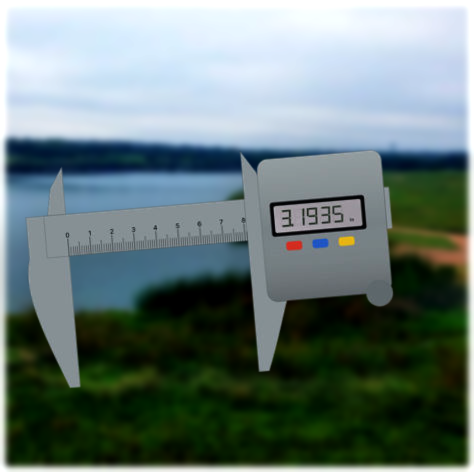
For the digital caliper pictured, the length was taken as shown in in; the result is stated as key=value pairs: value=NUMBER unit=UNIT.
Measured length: value=3.1935 unit=in
